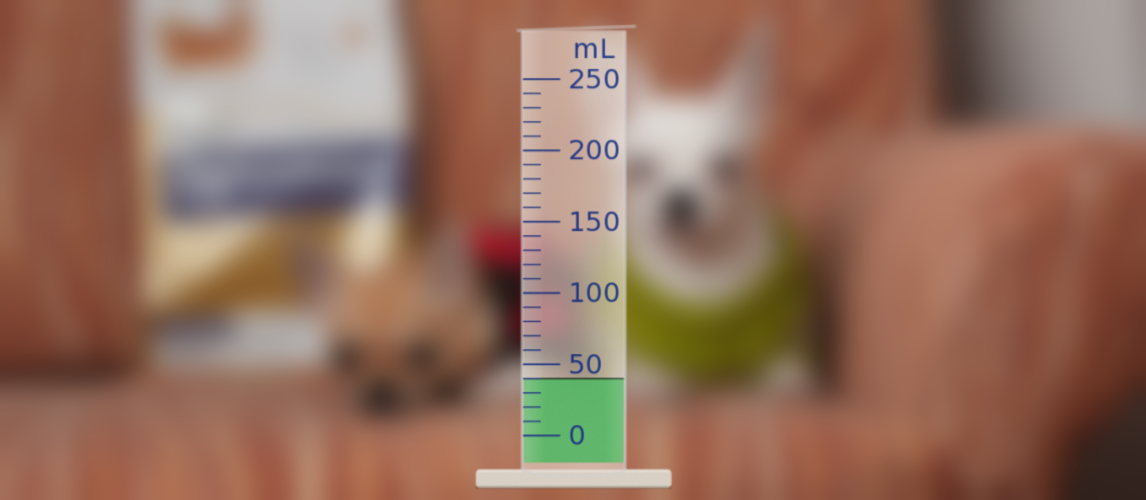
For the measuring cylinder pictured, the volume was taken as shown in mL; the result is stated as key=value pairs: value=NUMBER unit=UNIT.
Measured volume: value=40 unit=mL
